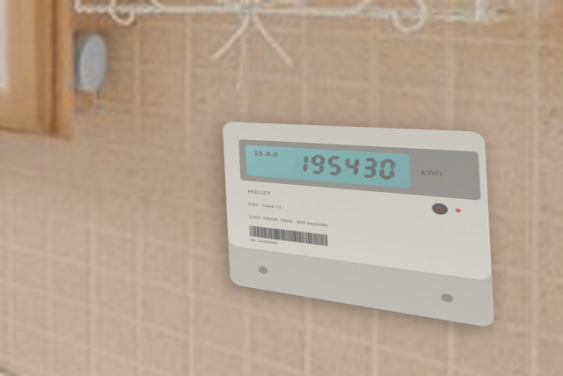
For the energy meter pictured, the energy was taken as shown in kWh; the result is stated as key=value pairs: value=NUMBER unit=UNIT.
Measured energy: value=195430 unit=kWh
